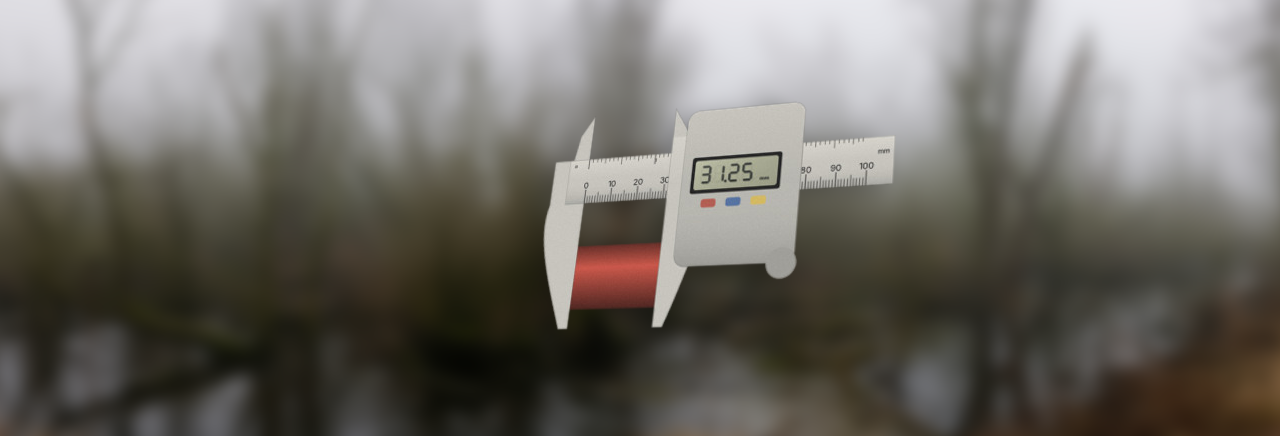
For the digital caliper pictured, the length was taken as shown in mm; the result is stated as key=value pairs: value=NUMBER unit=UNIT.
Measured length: value=31.25 unit=mm
